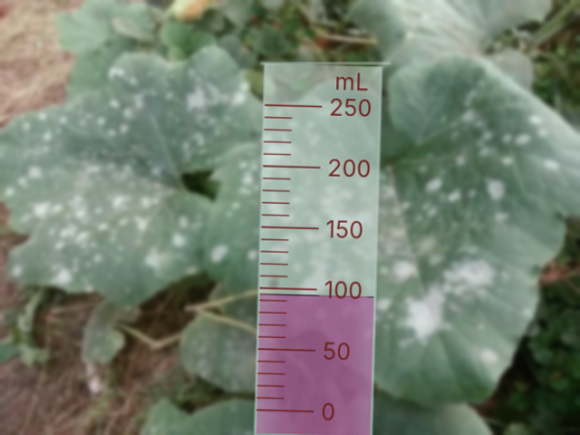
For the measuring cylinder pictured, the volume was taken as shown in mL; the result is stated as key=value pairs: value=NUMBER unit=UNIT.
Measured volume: value=95 unit=mL
